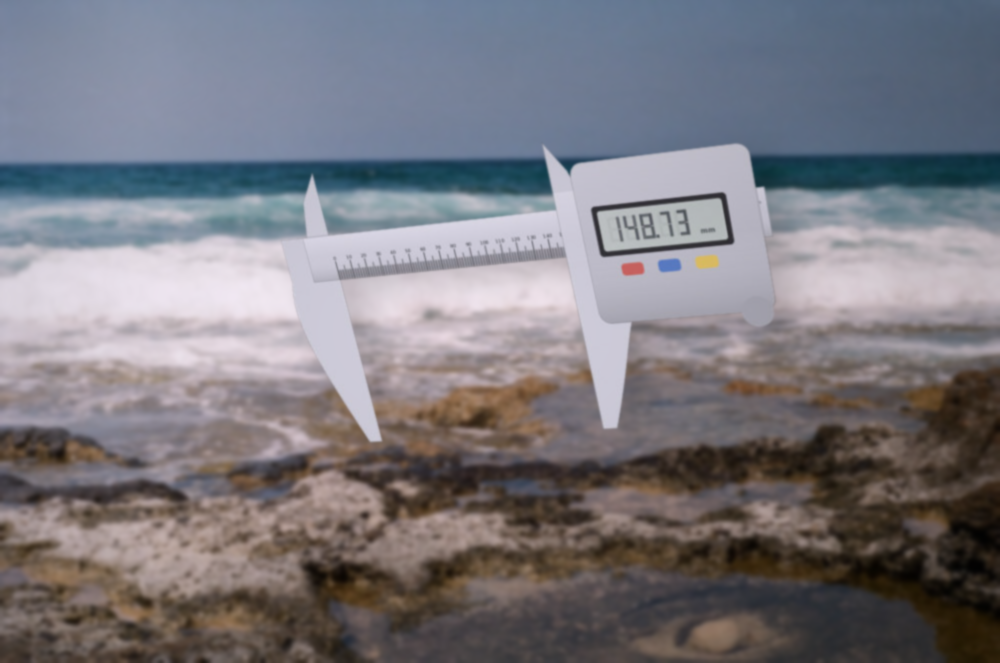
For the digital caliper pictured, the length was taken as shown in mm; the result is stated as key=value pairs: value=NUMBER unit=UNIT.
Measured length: value=148.73 unit=mm
